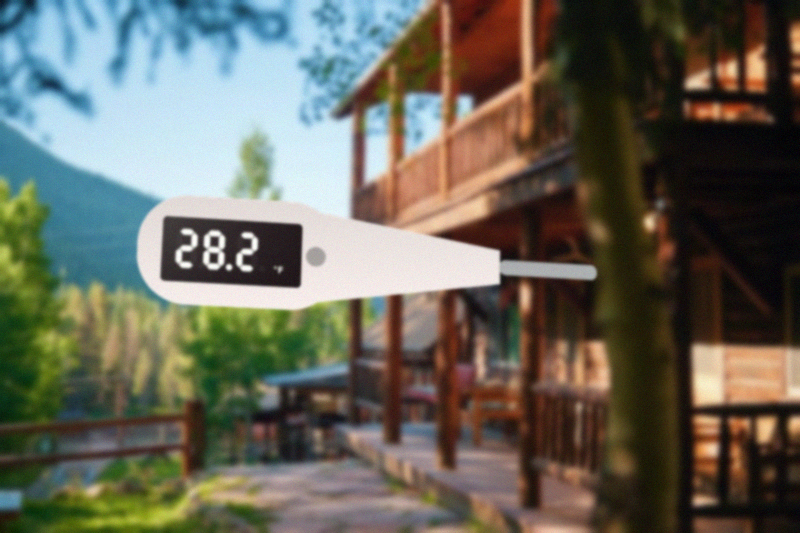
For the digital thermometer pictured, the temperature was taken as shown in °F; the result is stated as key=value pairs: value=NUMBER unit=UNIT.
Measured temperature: value=28.2 unit=°F
